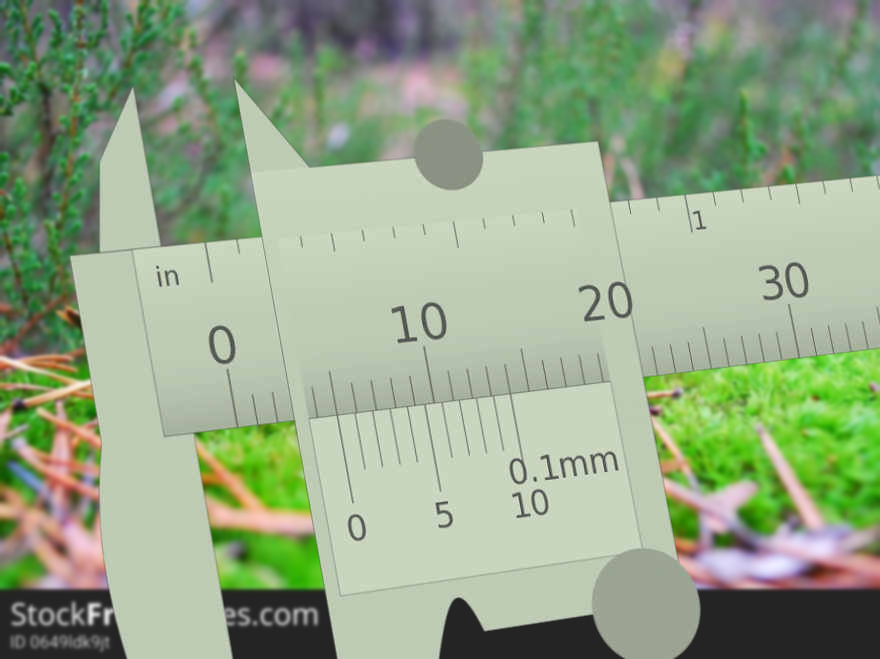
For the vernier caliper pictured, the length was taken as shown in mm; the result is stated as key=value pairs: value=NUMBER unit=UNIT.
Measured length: value=5.0 unit=mm
